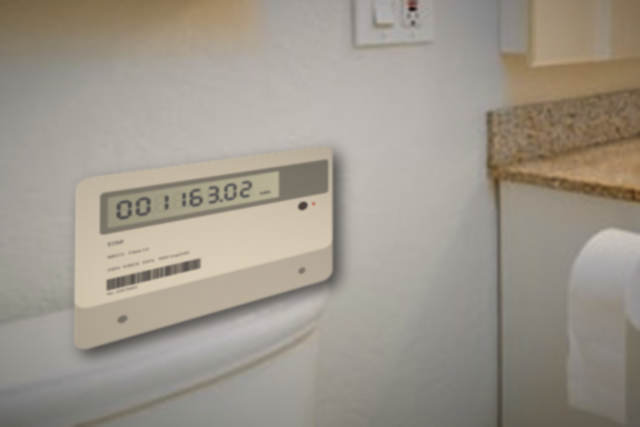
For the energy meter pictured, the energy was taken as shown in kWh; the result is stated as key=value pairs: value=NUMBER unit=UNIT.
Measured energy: value=1163.02 unit=kWh
